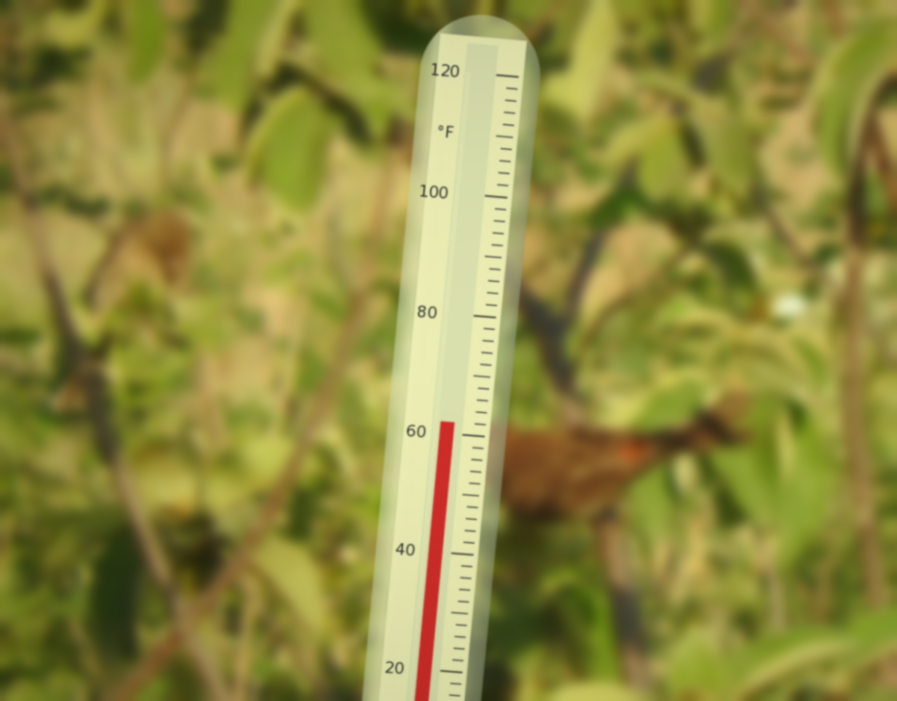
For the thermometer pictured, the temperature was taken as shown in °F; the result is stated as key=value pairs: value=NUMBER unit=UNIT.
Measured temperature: value=62 unit=°F
